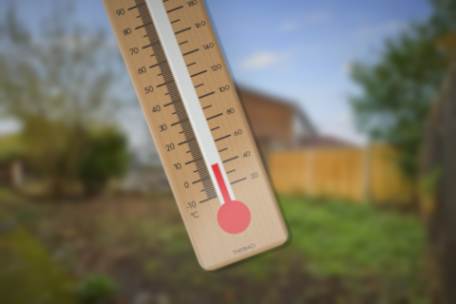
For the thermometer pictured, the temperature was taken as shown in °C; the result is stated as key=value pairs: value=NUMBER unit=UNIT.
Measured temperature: value=5 unit=°C
